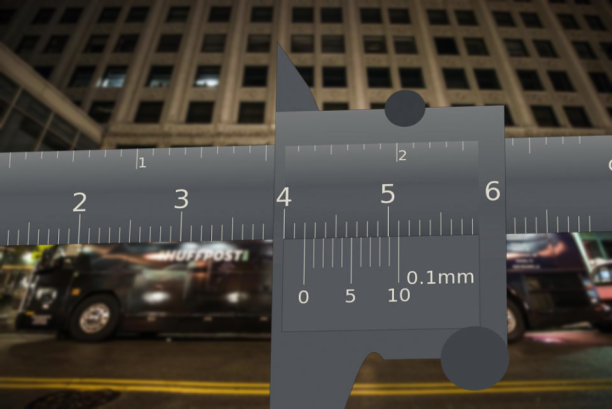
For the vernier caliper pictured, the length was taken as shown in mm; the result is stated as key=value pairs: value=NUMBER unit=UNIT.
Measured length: value=42.0 unit=mm
